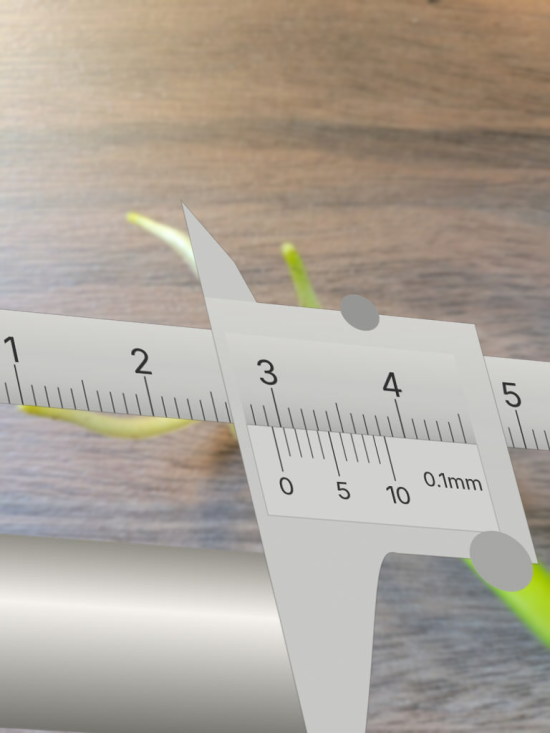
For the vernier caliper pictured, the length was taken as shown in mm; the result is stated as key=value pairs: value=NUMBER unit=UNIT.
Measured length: value=29.3 unit=mm
